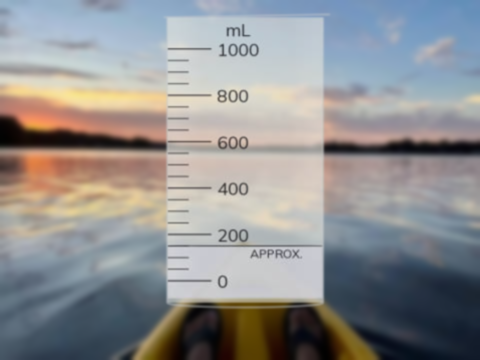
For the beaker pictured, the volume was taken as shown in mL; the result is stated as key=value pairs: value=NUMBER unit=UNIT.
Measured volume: value=150 unit=mL
